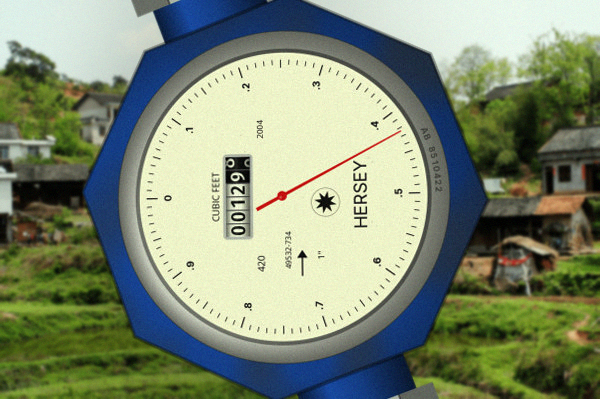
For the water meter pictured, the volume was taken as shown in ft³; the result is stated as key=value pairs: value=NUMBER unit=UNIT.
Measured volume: value=1298.42 unit=ft³
